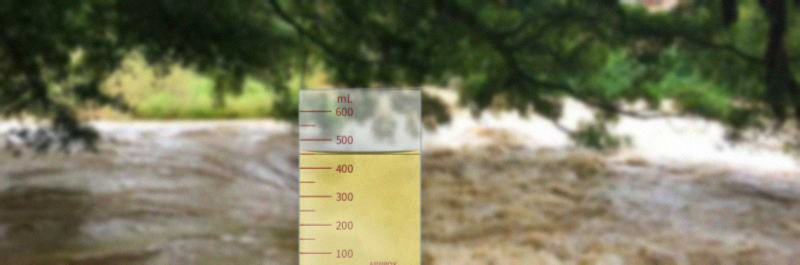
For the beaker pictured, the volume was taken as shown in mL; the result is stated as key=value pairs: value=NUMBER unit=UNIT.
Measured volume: value=450 unit=mL
